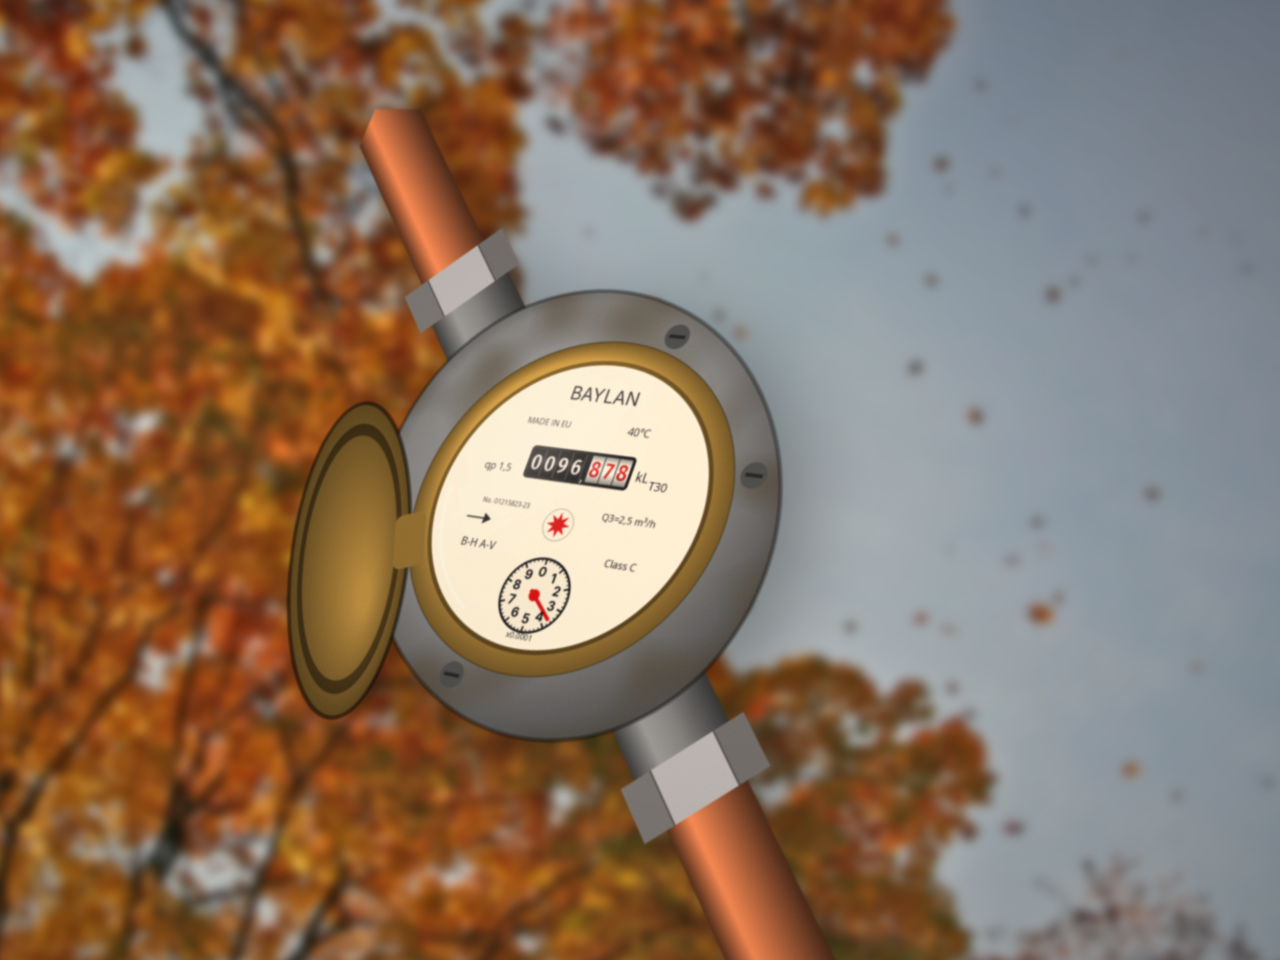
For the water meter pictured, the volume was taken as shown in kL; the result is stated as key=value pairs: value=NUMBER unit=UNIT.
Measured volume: value=96.8783 unit=kL
